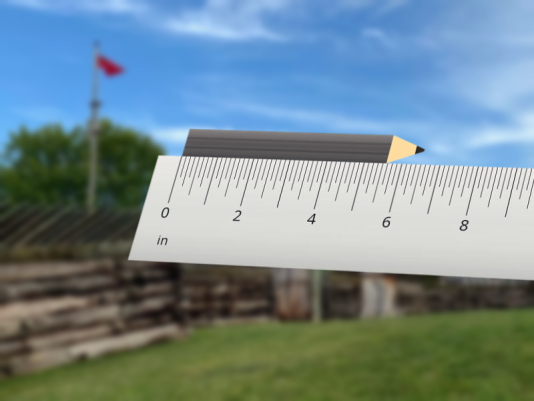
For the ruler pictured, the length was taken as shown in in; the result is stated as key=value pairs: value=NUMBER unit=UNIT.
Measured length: value=6.5 unit=in
